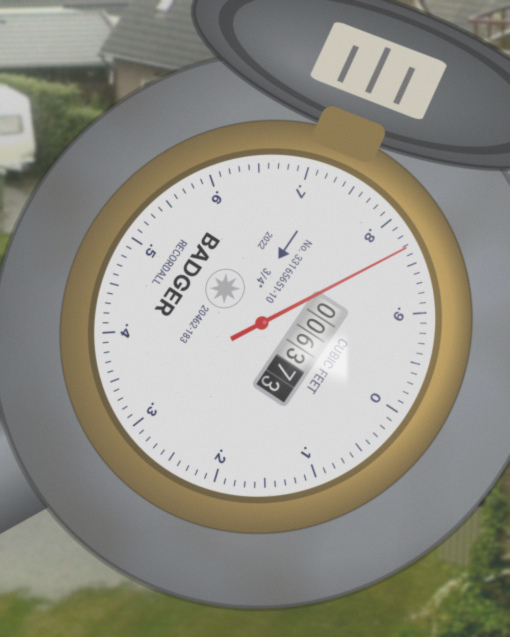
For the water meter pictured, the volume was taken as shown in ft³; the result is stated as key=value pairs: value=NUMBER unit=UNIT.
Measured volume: value=6372.83 unit=ft³
